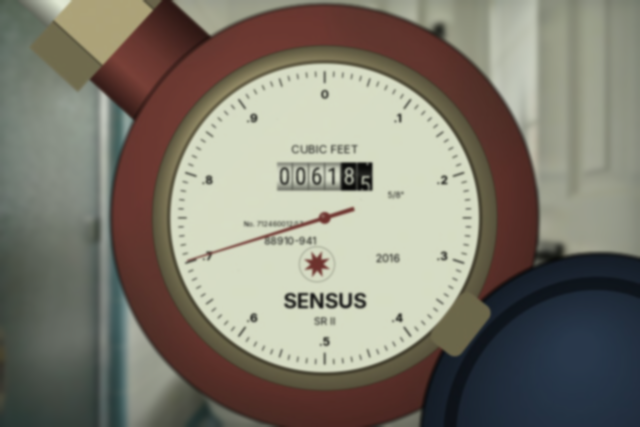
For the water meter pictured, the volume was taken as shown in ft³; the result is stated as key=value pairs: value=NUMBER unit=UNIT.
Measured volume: value=6184.70 unit=ft³
